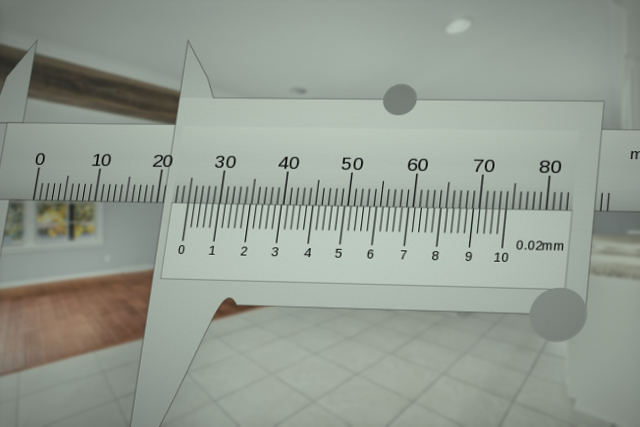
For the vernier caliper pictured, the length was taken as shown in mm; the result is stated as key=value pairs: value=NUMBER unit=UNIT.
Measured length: value=25.0 unit=mm
